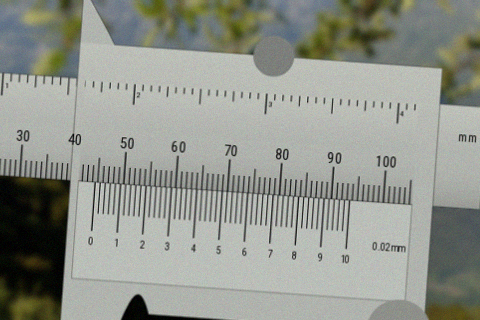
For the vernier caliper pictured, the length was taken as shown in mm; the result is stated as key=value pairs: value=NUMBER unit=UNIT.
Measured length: value=44.5 unit=mm
